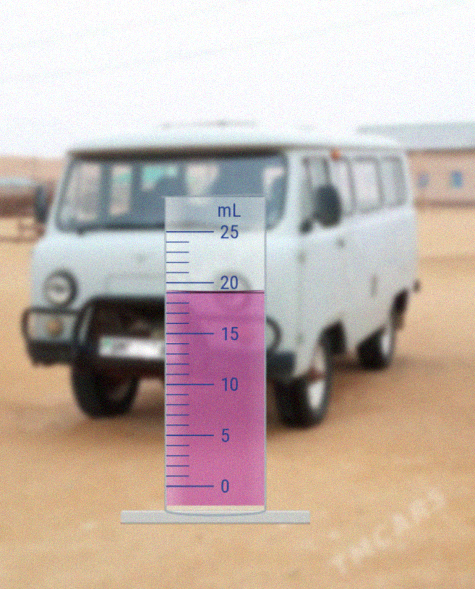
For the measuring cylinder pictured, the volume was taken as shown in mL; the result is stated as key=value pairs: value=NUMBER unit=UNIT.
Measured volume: value=19 unit=mL
